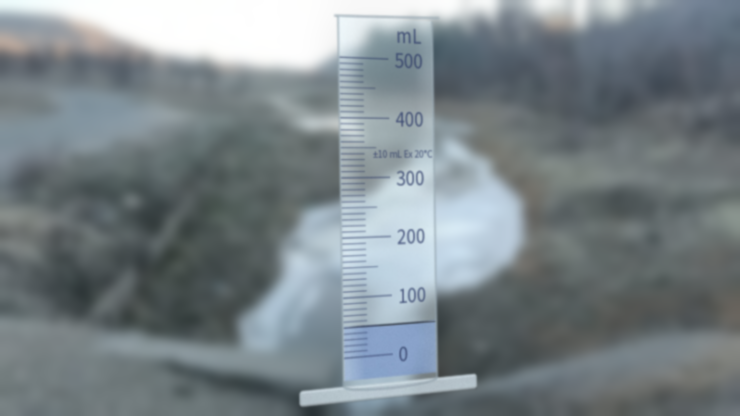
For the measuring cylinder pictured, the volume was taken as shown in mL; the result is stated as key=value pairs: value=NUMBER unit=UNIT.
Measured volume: value=50 unit=mL
